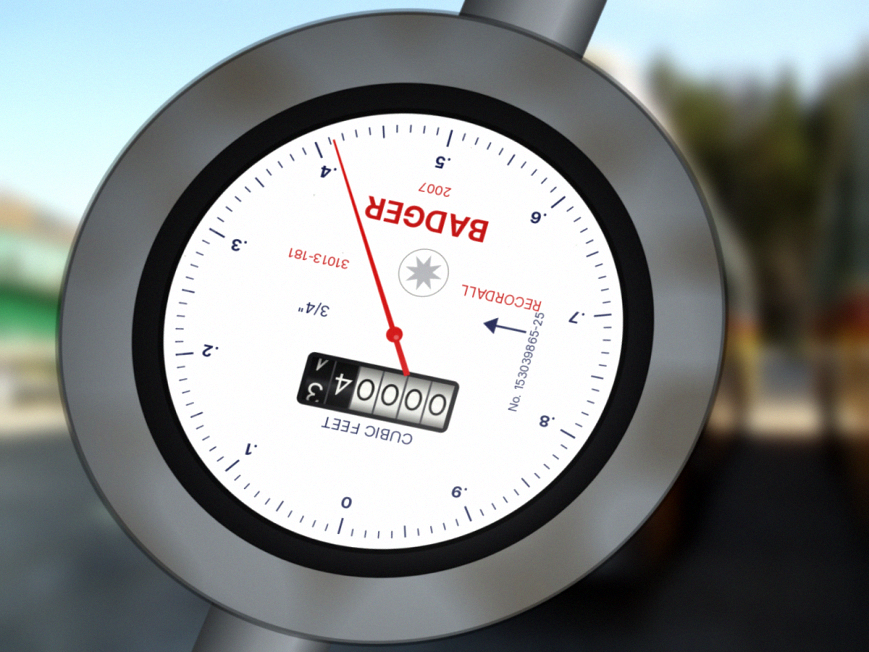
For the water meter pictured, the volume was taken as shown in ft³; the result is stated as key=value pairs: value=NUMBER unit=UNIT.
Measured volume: value=43.41 unit=ft³
